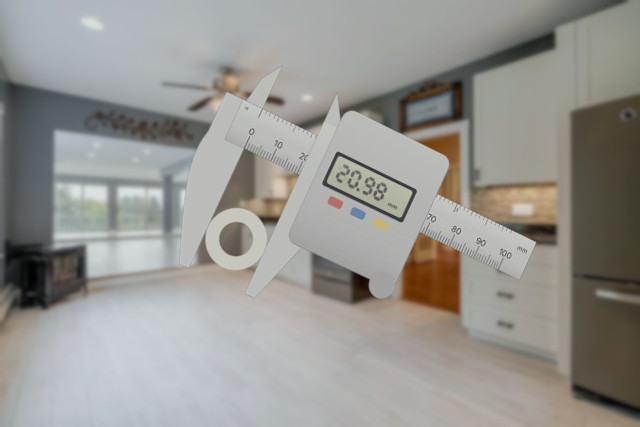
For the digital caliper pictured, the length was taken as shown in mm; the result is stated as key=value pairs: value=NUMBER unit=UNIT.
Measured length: value=20.98 unit=mm
